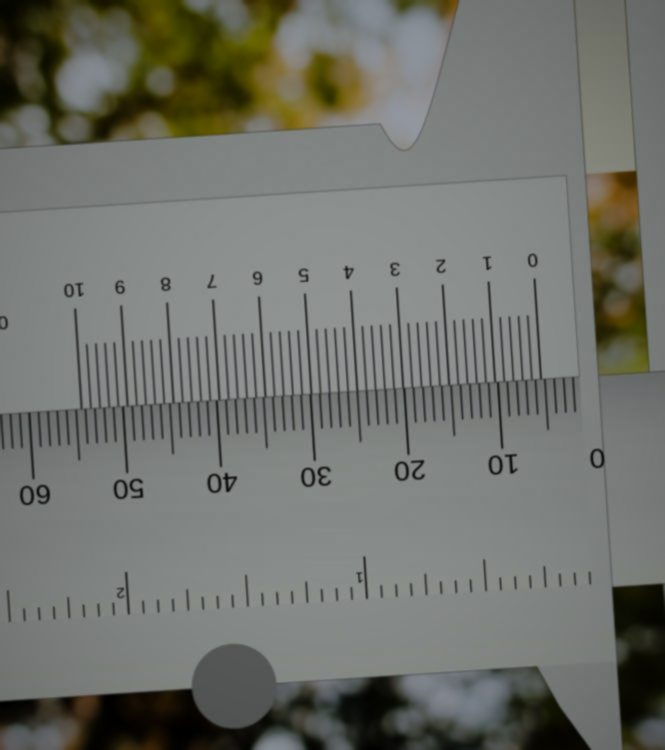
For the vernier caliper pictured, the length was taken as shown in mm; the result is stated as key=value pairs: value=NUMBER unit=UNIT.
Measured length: value=5.4 unit=mm
